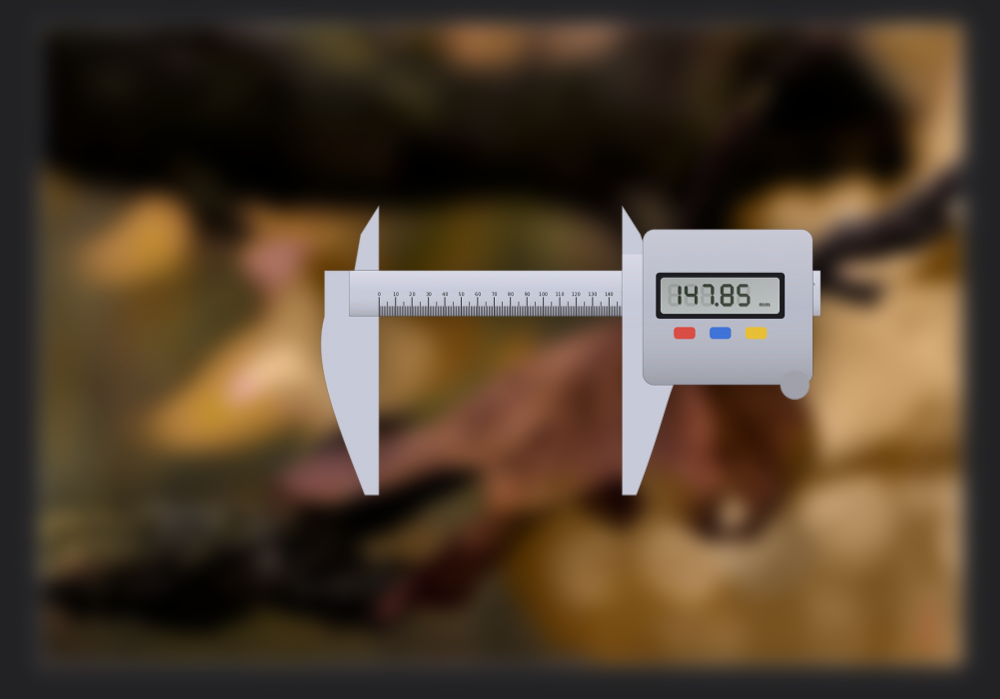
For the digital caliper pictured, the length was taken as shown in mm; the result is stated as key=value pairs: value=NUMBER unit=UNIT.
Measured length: value=147.85 unit=mm
